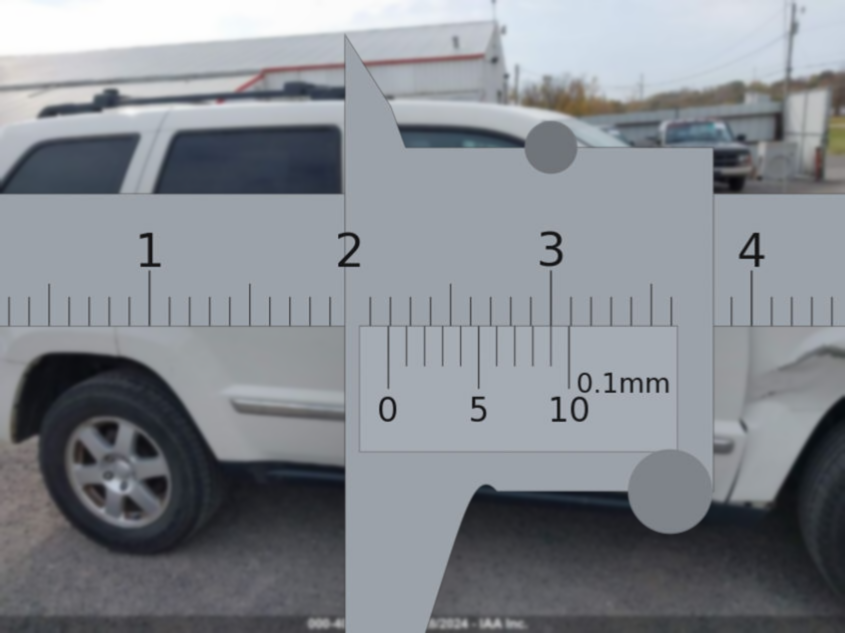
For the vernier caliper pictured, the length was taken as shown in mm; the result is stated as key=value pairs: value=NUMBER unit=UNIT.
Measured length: value=21.9 unit=mm
